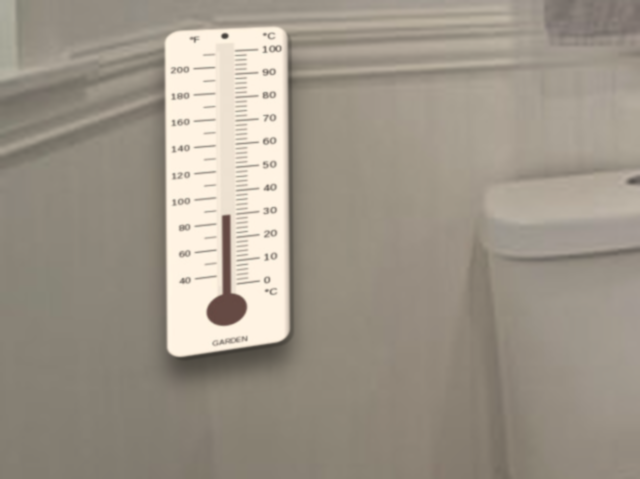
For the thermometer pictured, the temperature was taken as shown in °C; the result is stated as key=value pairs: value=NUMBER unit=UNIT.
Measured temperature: value=30 unit=°C
